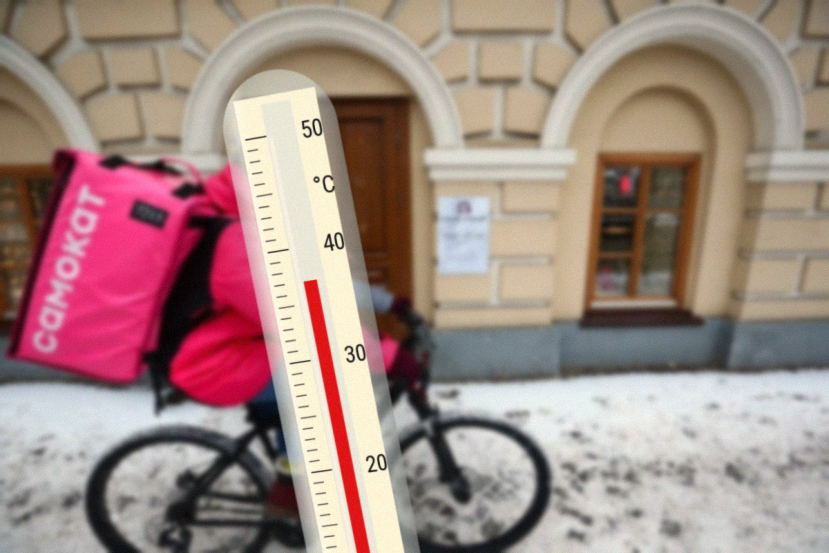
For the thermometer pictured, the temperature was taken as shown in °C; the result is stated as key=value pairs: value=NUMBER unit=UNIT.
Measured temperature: value=37 unit=°C
